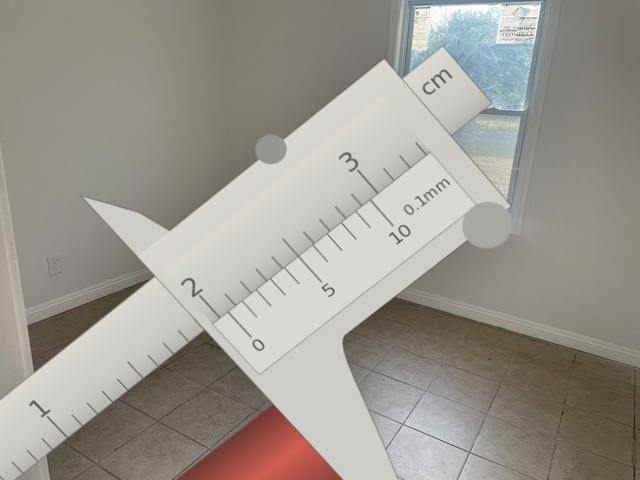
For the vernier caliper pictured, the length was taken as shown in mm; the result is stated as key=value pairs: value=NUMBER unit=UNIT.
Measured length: value=20.5 unit=mm
